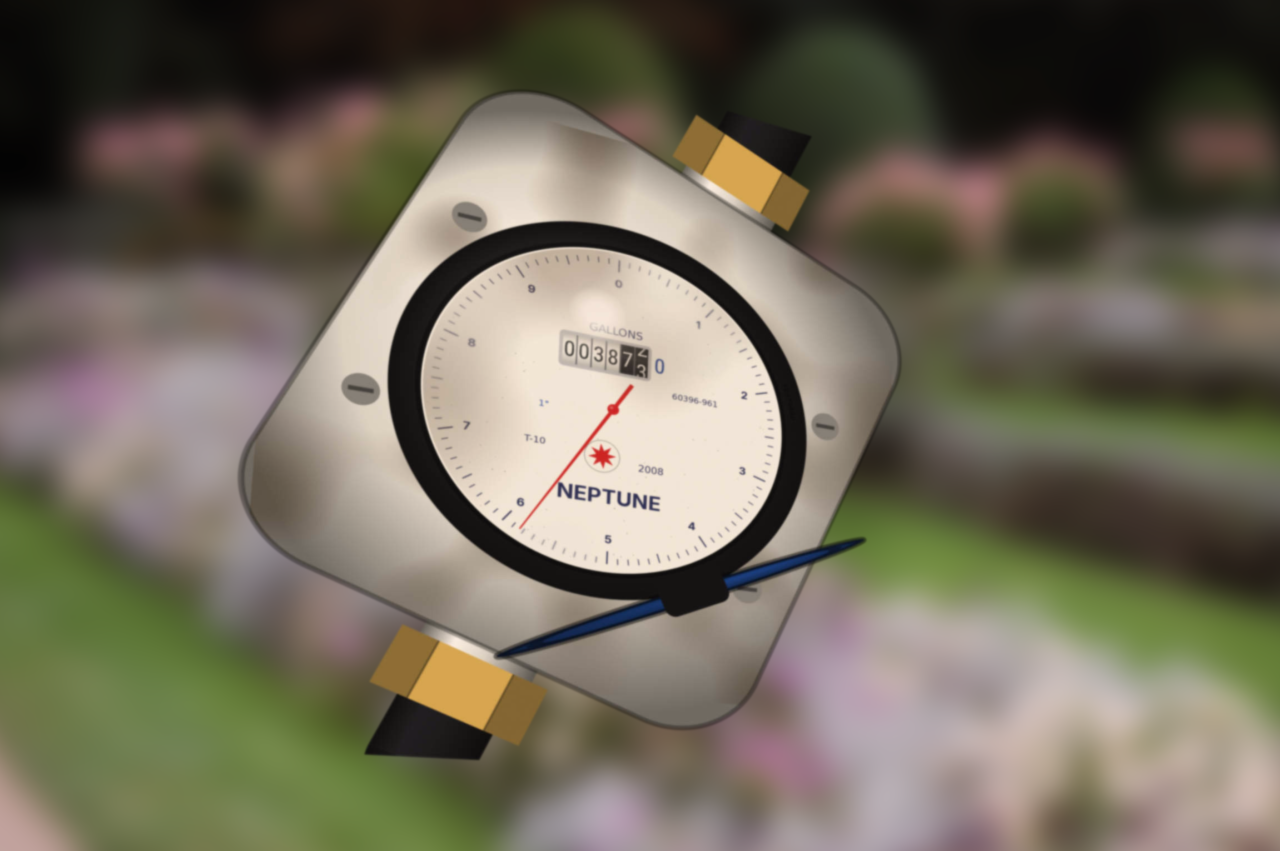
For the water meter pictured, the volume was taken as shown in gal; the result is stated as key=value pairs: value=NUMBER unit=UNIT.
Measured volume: value=38725.8 unit=gal
